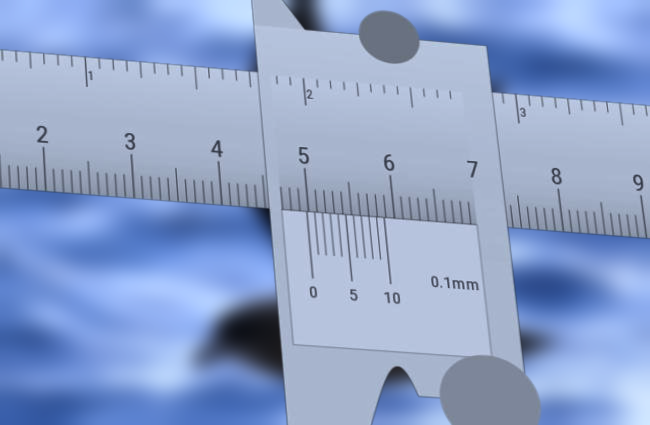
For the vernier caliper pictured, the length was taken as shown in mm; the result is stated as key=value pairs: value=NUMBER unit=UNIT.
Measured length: value=49.8 unit=mm
